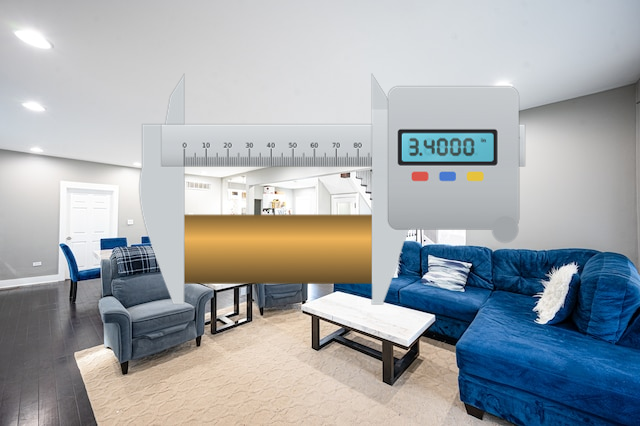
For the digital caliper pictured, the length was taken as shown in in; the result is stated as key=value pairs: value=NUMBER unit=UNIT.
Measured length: value=3.4000 unit=in
